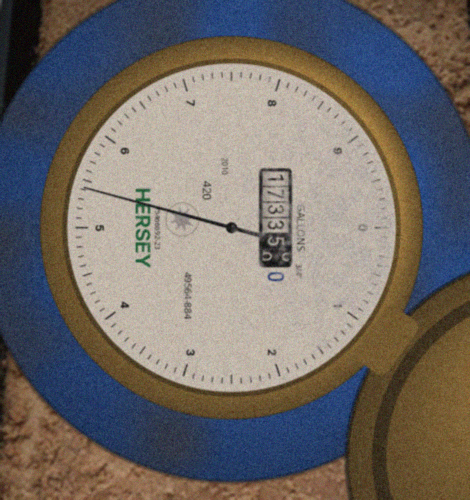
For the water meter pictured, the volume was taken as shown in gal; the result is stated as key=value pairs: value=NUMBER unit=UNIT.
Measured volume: value=1733585.4 unit=gal
